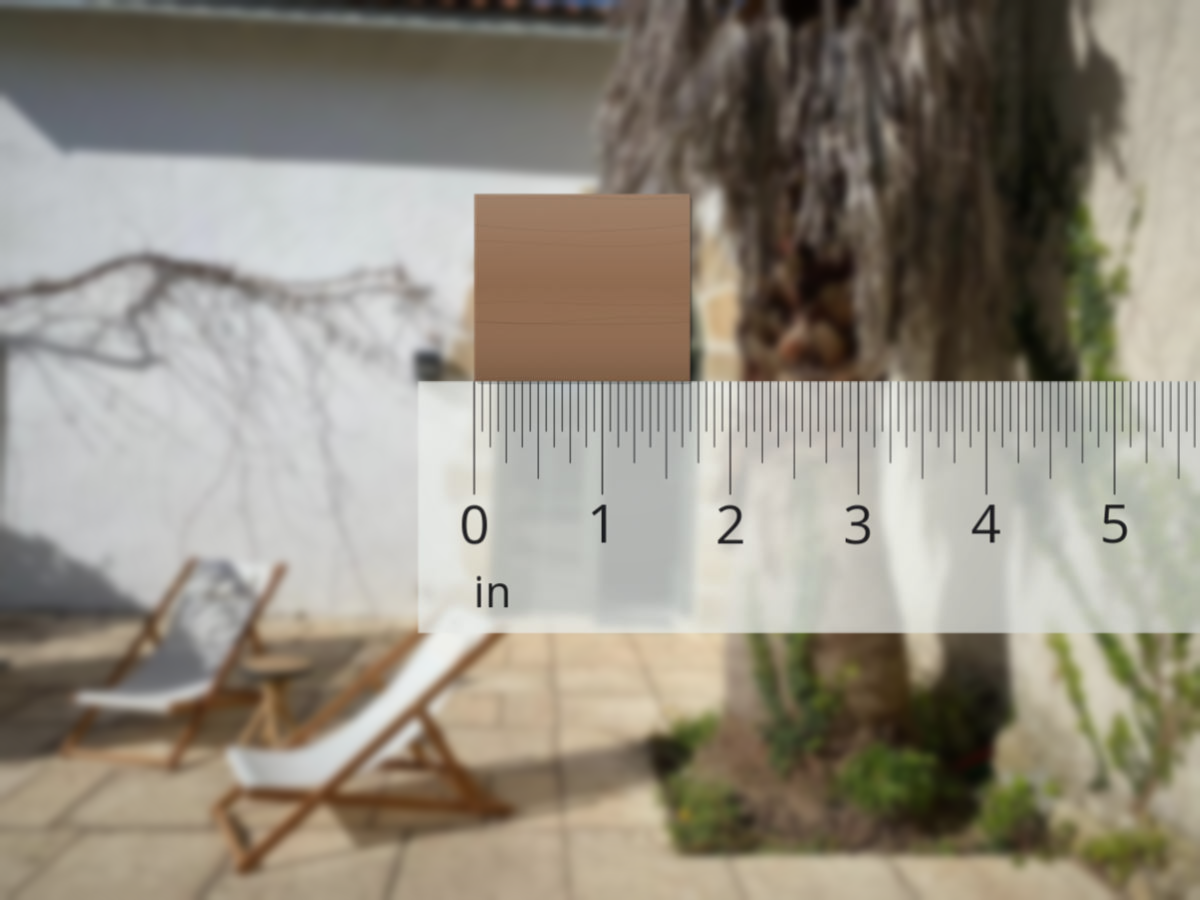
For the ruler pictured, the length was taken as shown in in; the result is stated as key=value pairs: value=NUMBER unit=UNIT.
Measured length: value=1.6875 unit=in
